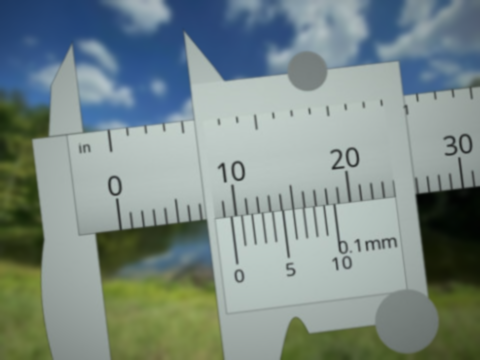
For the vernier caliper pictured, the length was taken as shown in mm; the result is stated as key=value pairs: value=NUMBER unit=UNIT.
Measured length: value=9.6 unit=mm
